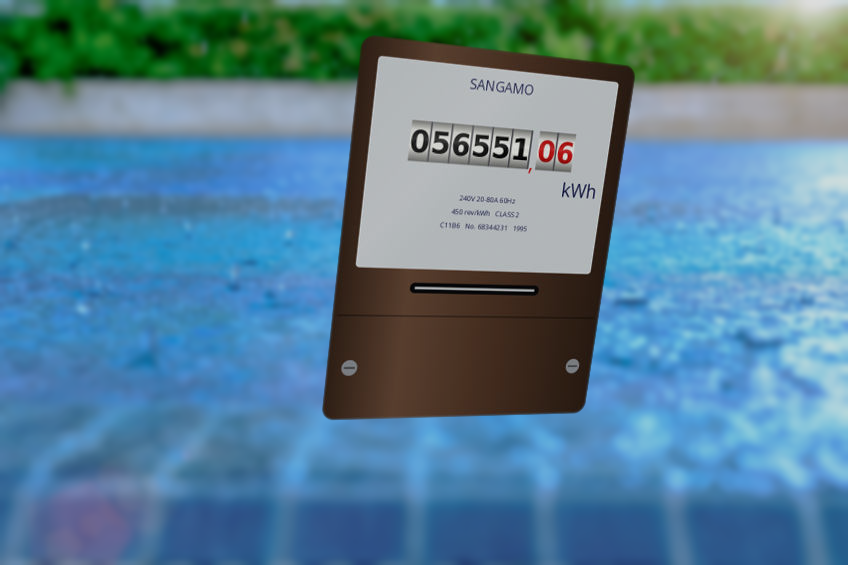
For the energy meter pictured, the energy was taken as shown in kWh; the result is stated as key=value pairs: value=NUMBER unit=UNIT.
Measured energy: value=56551.06 unit=kWh
